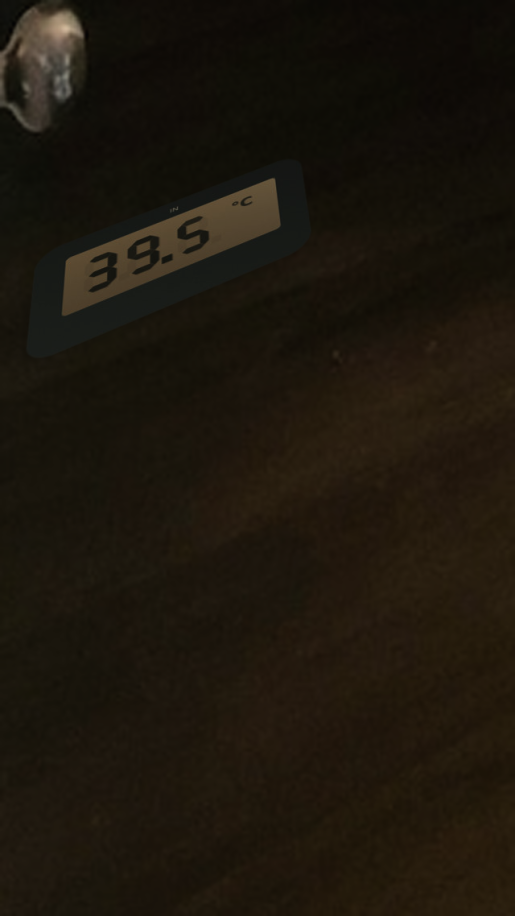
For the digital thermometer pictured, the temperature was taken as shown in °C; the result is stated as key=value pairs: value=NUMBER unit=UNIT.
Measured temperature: value=39.5 unit=°C
